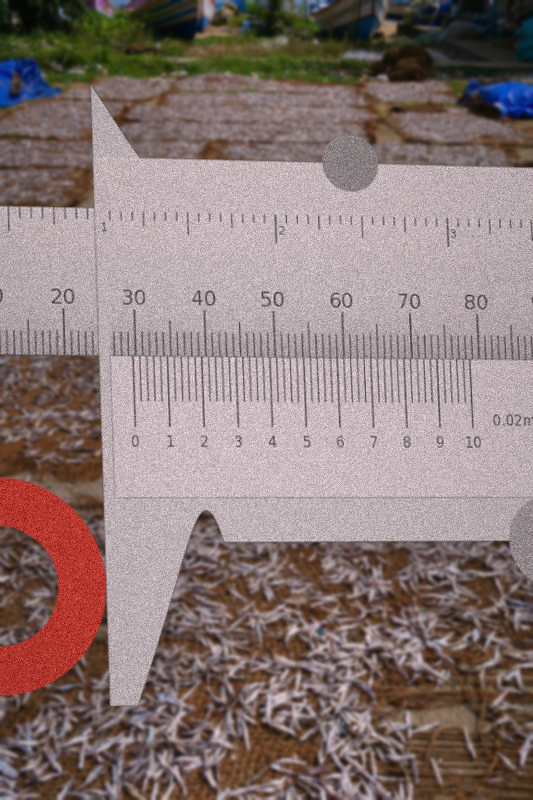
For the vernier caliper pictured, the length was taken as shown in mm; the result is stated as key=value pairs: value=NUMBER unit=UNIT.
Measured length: value=29.6 unit=mm
